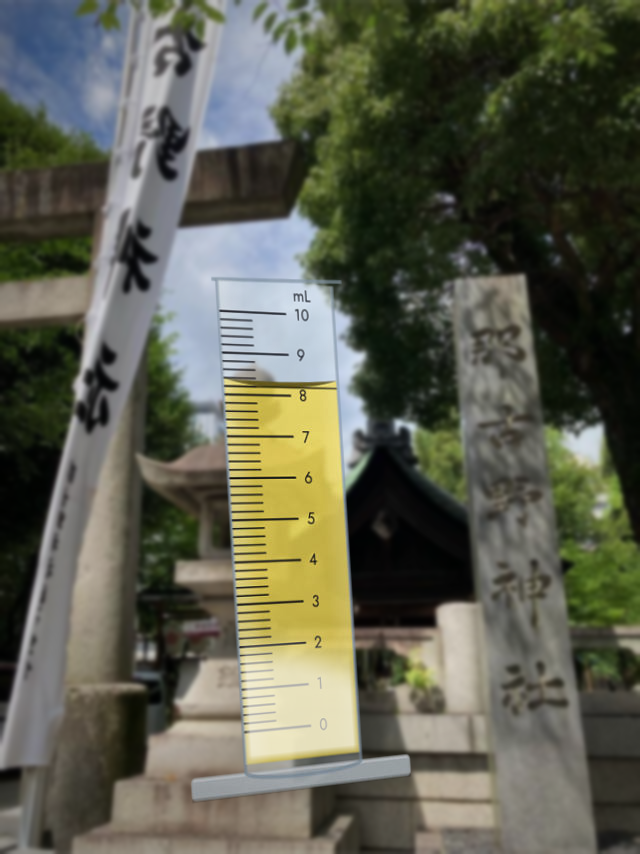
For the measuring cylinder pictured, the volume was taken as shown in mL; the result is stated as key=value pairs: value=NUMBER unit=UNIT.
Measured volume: value=8.2 unit=mL
